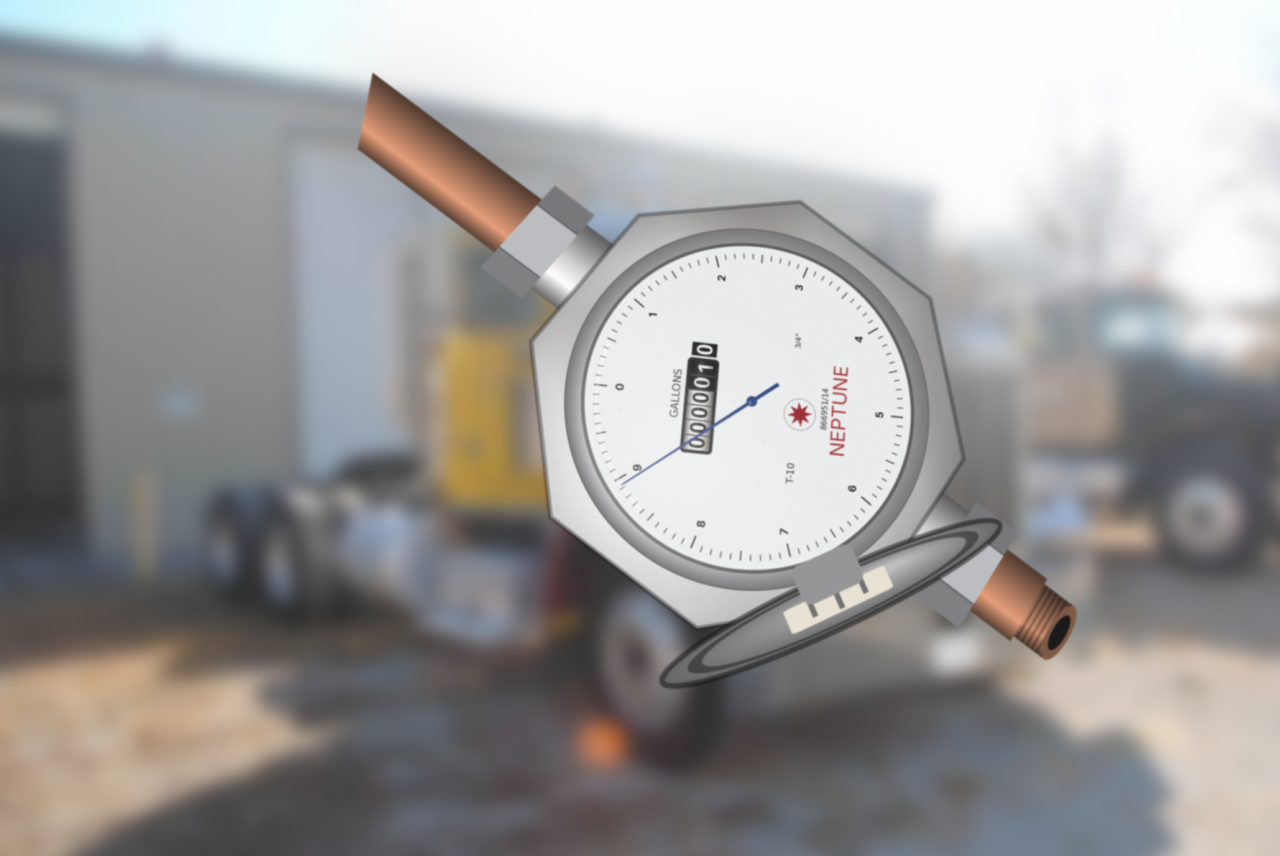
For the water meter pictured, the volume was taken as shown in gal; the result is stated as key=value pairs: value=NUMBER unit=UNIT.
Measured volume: value=8.9 unit=gal
